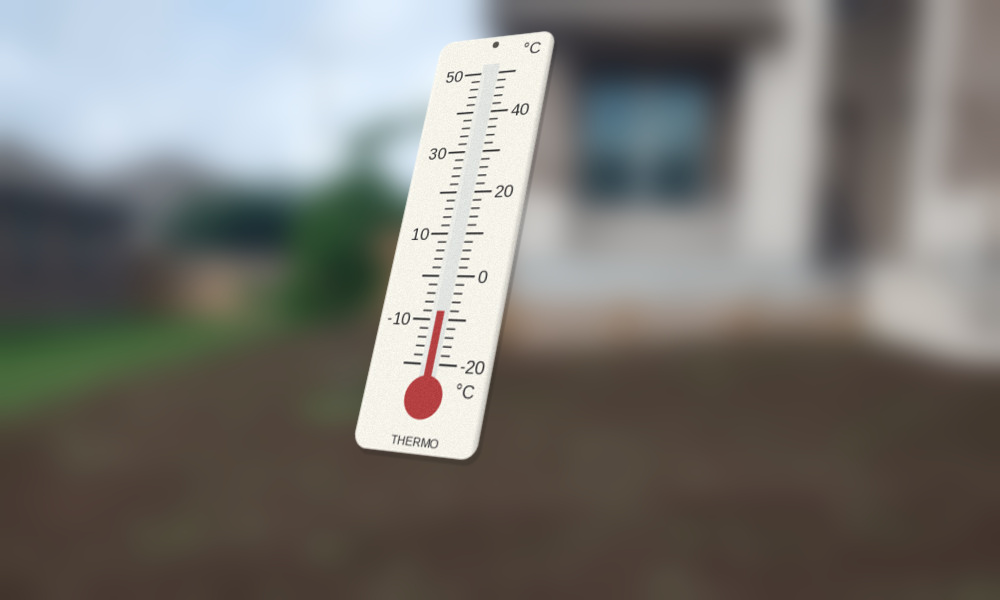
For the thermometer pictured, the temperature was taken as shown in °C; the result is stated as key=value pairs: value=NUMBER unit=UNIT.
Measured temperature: value=-8 unit=°C
